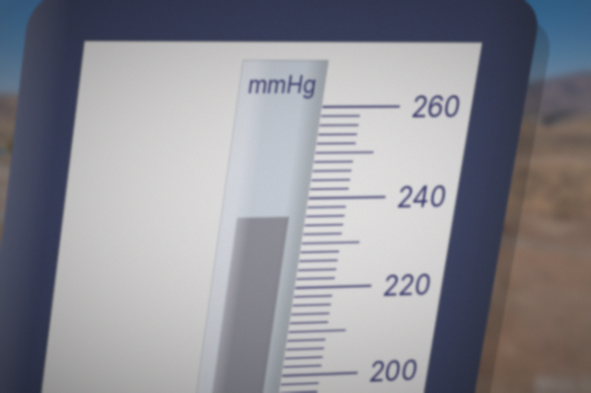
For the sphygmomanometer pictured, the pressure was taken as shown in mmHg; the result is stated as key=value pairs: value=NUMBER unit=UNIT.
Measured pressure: value=236 unit=mmHg
